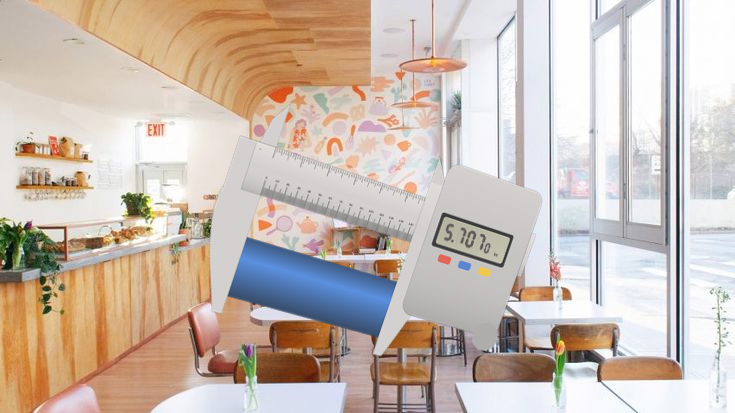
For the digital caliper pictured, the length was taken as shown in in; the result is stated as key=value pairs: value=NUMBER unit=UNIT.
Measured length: value=5.7070 unit=in
